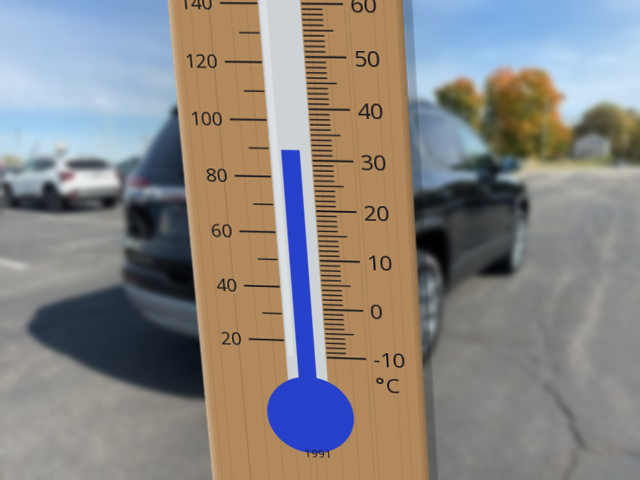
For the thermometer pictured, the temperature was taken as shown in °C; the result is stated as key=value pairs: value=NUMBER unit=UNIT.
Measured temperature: value=32 unit=°C
